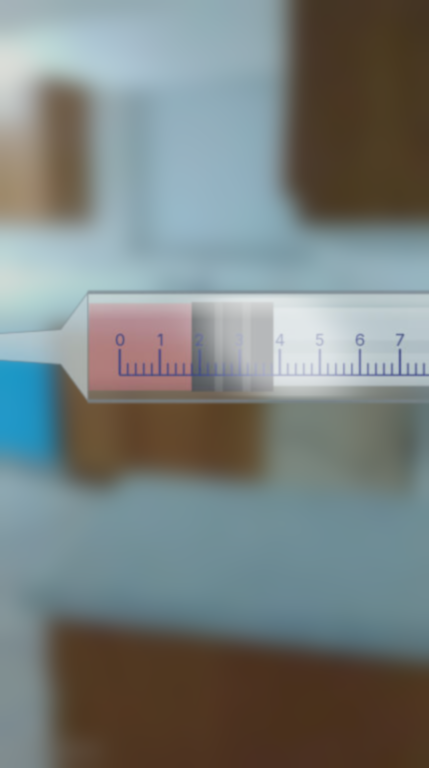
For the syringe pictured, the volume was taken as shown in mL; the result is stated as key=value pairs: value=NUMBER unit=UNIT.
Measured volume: value=1.8 unit=mL
